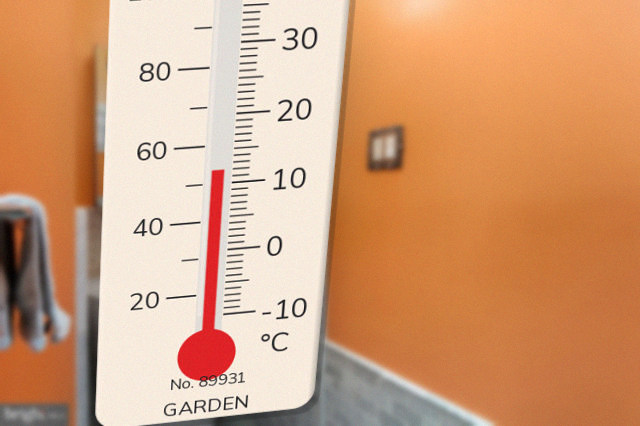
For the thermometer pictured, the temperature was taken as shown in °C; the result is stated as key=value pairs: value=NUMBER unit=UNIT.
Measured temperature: value=12 unit=°C
